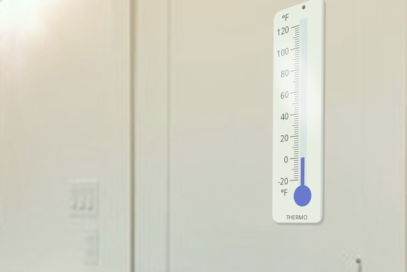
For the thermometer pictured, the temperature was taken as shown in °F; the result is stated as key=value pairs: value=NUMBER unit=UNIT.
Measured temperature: value=0 unit=°F
